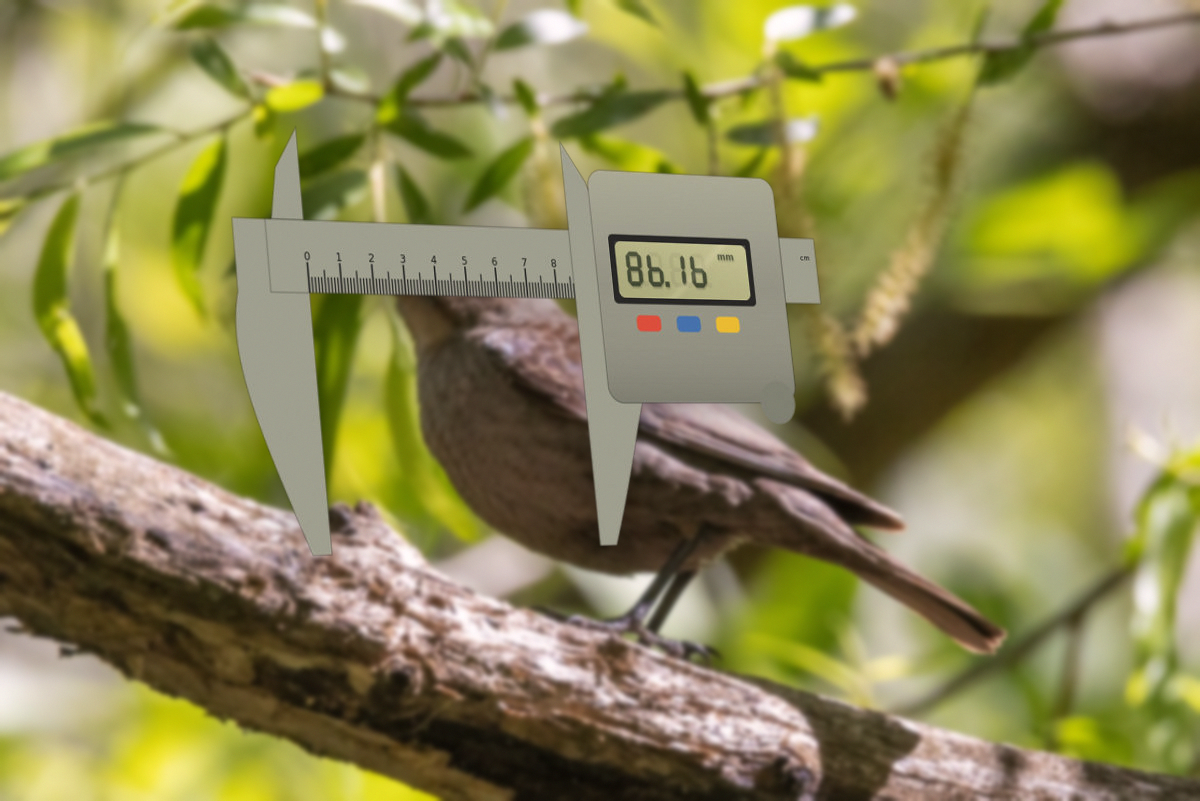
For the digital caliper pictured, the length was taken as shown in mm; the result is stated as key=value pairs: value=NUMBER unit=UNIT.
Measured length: value=86.16 unit=mm
